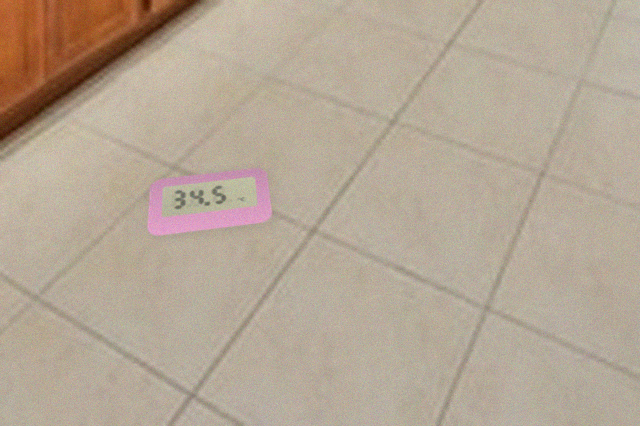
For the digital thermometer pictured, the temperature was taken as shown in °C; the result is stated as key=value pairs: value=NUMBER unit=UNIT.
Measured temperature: value=34.5 unit=°C
